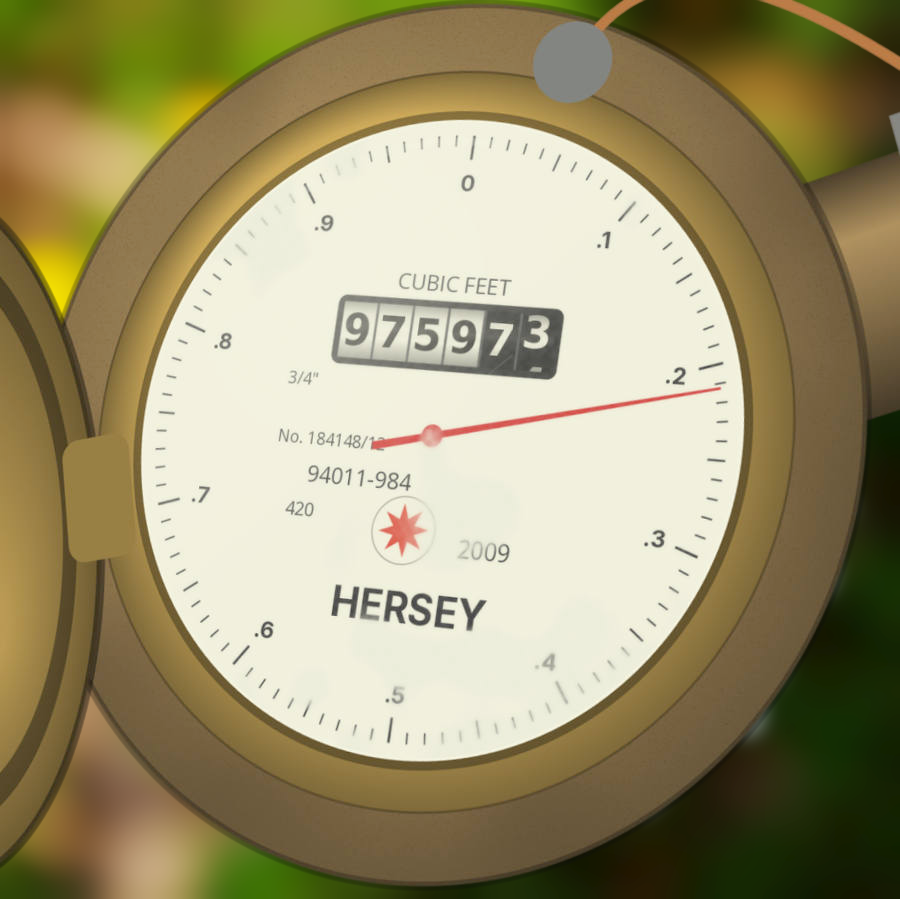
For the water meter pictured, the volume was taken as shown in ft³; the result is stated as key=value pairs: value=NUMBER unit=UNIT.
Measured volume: value=975973.21 unit=ft³
